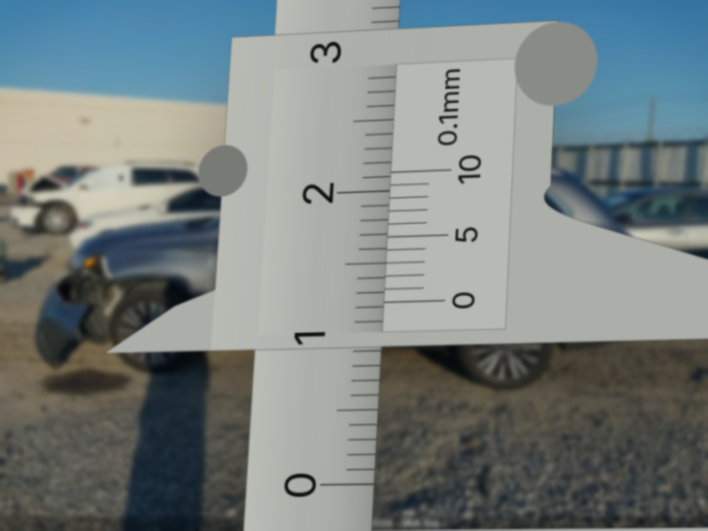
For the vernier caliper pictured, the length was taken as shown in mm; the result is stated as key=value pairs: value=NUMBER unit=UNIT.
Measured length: value=12.3 unit=mm
